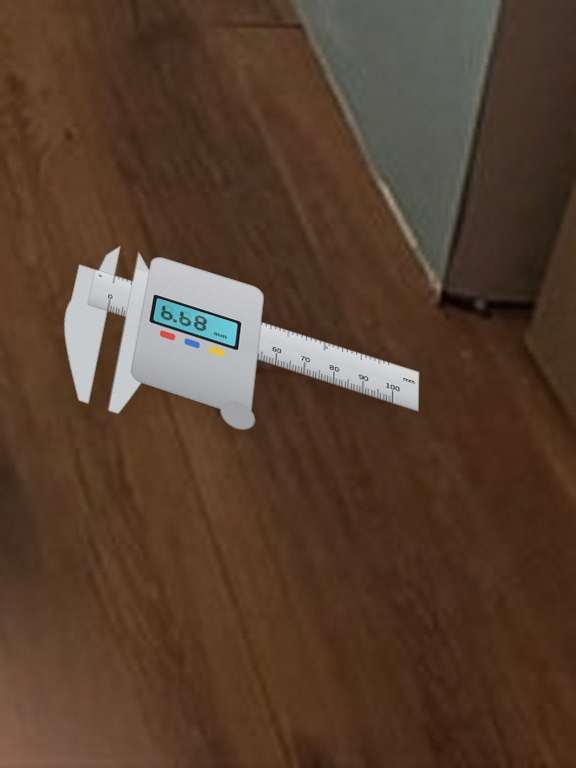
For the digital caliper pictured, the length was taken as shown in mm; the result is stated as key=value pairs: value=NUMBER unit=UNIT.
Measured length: value=6.68 unit=mm
